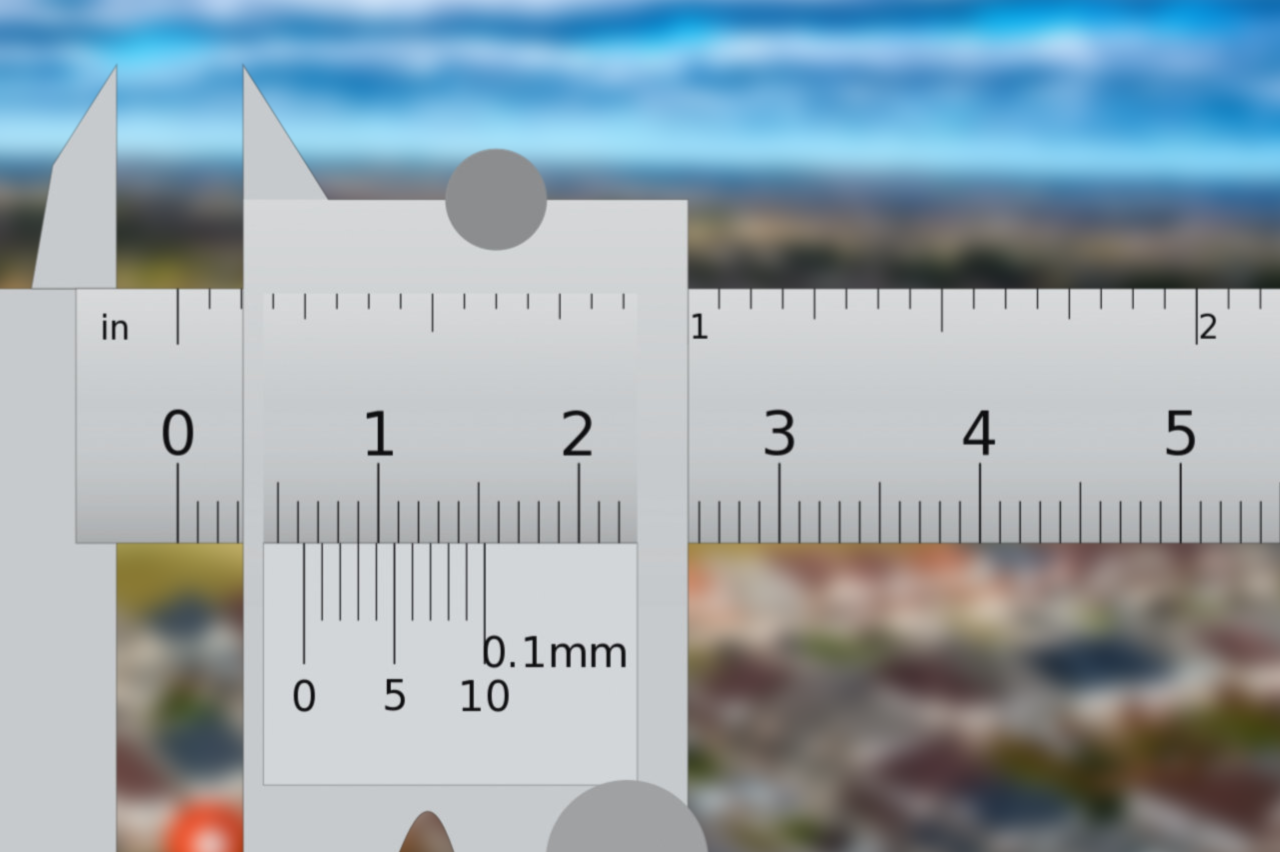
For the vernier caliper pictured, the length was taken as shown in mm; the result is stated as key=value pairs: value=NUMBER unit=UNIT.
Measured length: value=6.3 unit=mm
